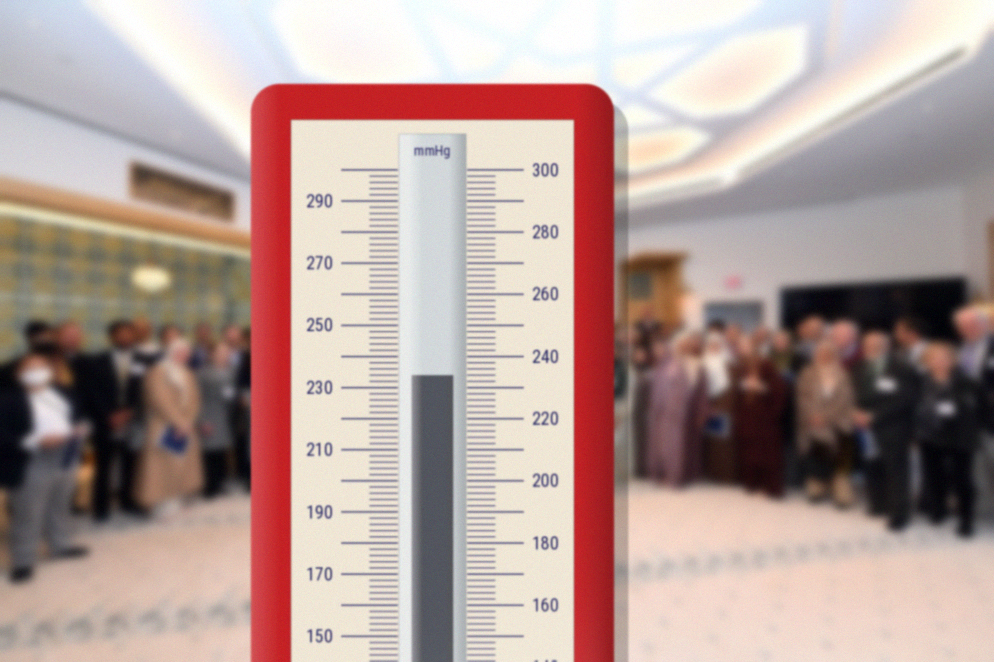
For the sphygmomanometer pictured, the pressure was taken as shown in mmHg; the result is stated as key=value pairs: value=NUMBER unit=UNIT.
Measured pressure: value=234 unit=mmHg
